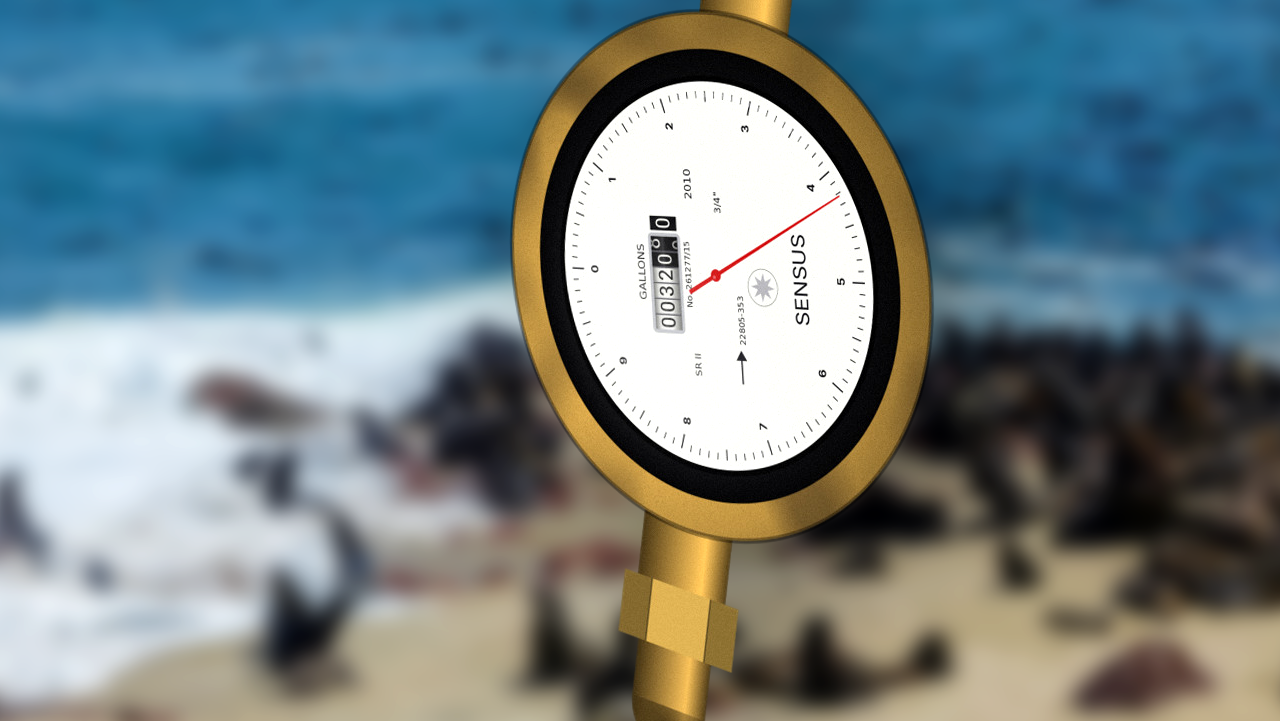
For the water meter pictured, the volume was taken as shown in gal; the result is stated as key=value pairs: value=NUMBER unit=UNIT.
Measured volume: value=32084.2 unit=gal
